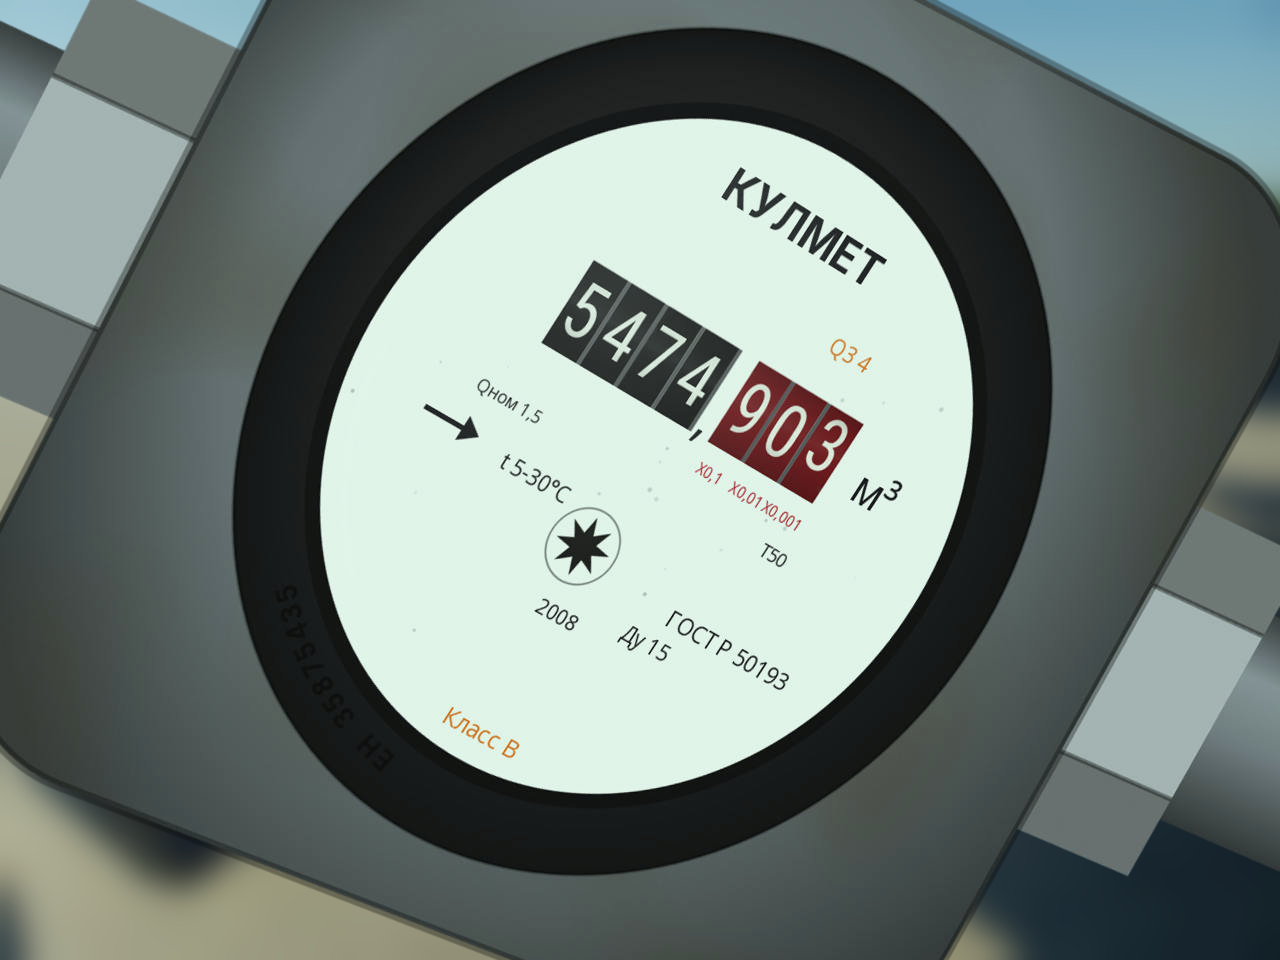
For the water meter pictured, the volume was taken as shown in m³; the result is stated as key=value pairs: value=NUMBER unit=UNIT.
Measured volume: value=5474.903 unit=m³
